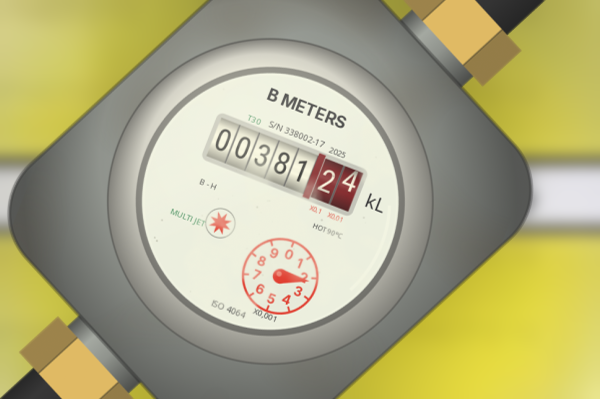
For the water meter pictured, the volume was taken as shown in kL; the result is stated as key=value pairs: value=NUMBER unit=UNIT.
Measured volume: value=381.242 unit=kL
